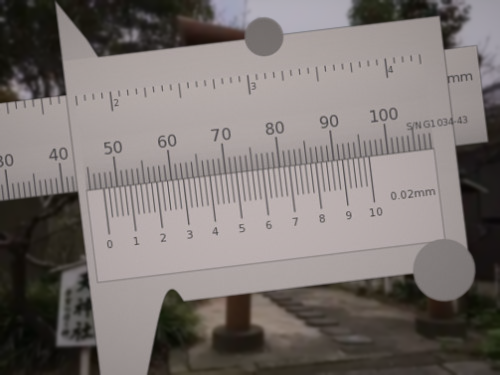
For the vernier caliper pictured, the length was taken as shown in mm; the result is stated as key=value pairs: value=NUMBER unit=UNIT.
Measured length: value=47.5 unit=mm
